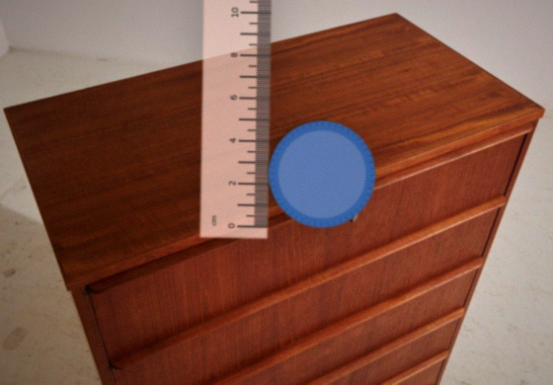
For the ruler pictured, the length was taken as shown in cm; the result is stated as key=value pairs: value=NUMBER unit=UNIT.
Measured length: value=5 unit=cm
